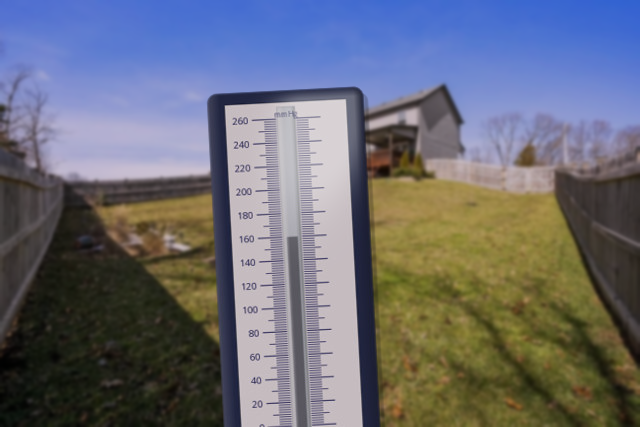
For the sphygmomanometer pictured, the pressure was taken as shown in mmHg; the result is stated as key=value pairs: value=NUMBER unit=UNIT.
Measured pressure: value=160 unit=mmHg
